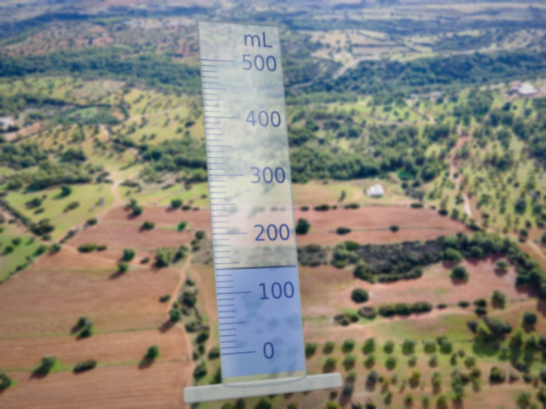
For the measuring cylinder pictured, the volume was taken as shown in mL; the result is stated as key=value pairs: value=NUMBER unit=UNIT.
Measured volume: value=140 unit=mL
